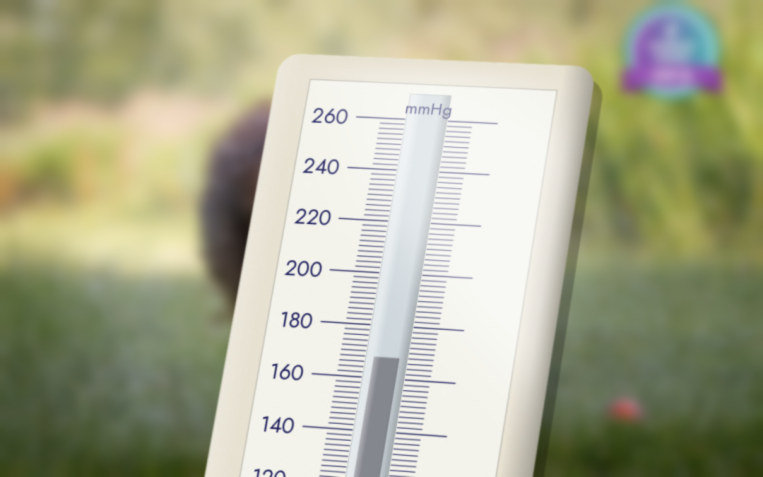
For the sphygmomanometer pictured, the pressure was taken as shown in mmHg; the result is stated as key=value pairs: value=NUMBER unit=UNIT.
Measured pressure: value=168 unit=mmHg
